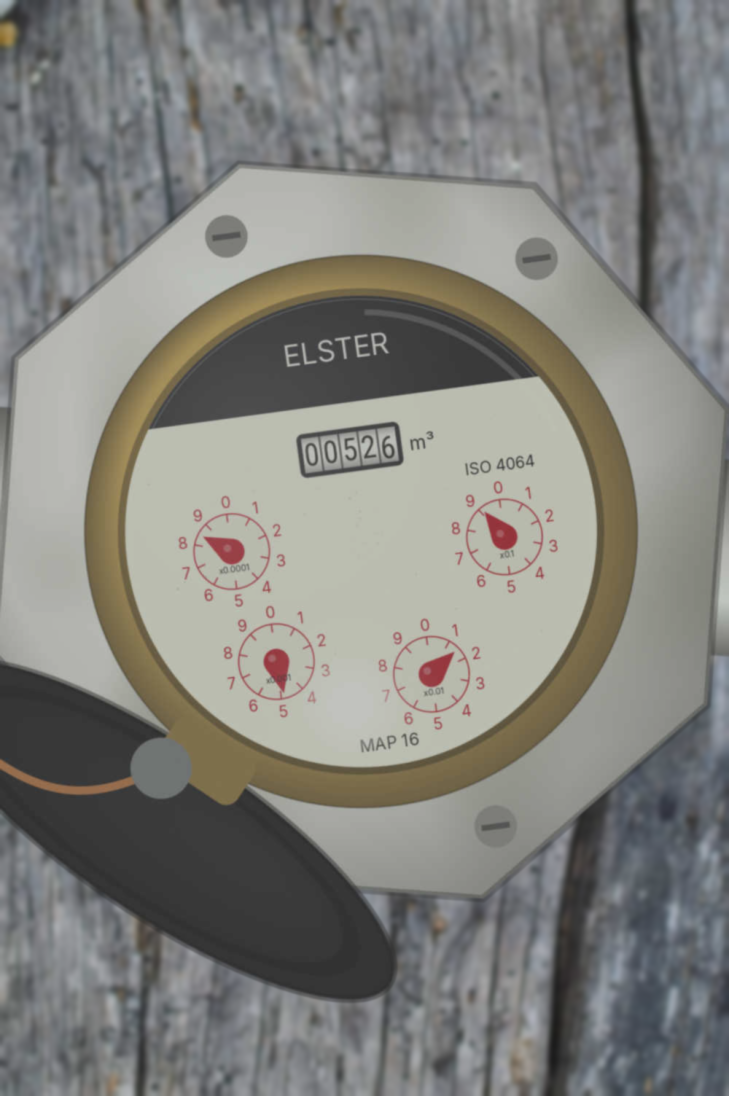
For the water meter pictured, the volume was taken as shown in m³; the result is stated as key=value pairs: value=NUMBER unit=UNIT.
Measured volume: value=525.9148 unit=m³
